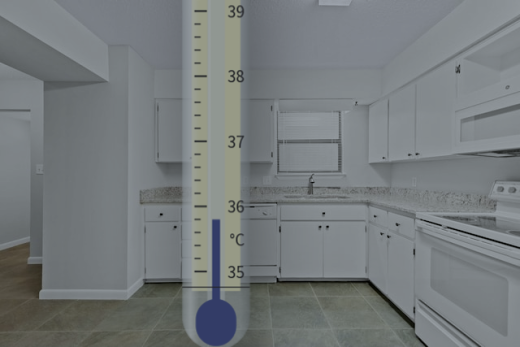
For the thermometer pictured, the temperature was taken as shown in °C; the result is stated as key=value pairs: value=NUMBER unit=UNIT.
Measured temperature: value=35.8 unit=°C
